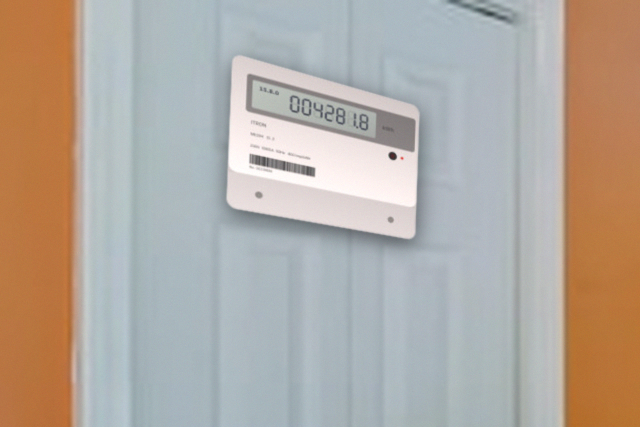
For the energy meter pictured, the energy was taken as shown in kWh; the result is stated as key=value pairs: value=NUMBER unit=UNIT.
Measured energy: value=4281.8 unit=kWh
